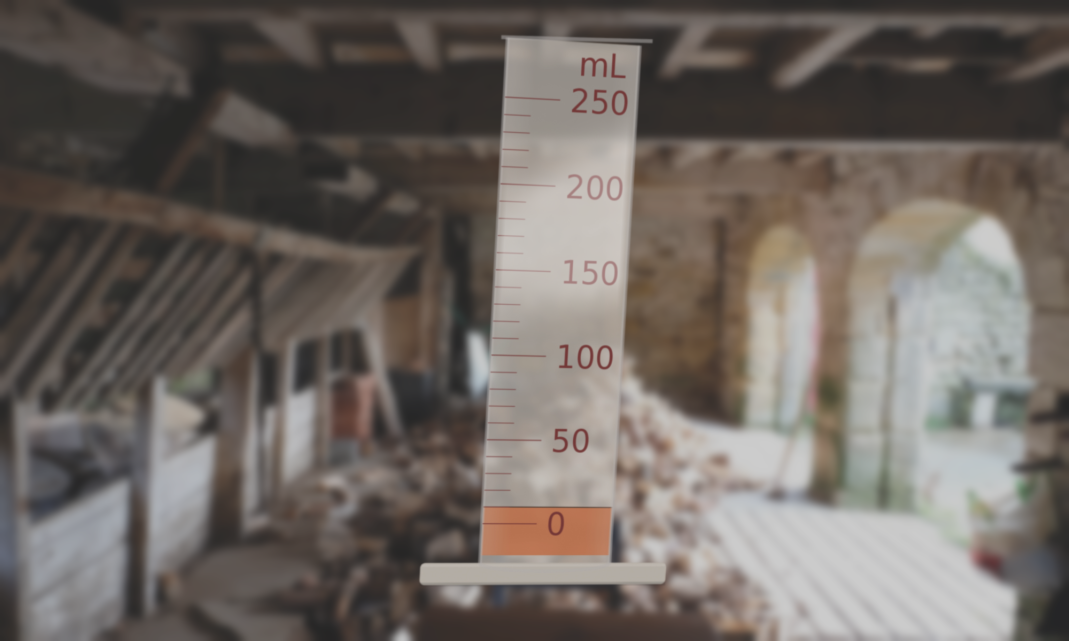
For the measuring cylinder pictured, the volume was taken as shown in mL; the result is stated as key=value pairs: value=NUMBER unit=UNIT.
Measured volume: value=10 unit=mL
